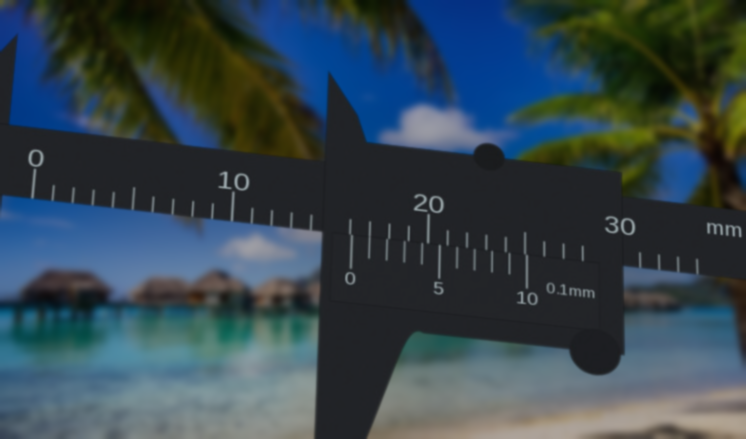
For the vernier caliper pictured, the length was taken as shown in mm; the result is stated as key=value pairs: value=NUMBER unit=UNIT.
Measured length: value=16.1 unit=mm
